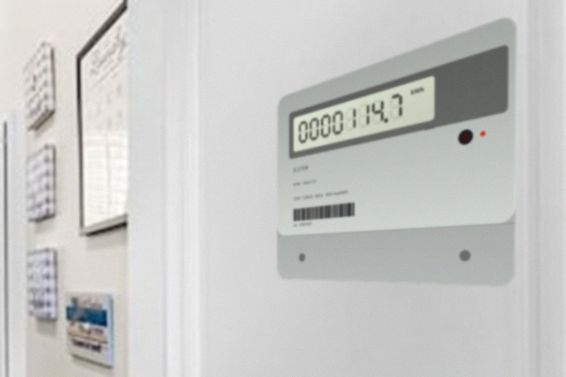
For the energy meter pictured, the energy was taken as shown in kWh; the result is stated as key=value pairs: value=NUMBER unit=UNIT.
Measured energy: value=114.7 unit=kWh
